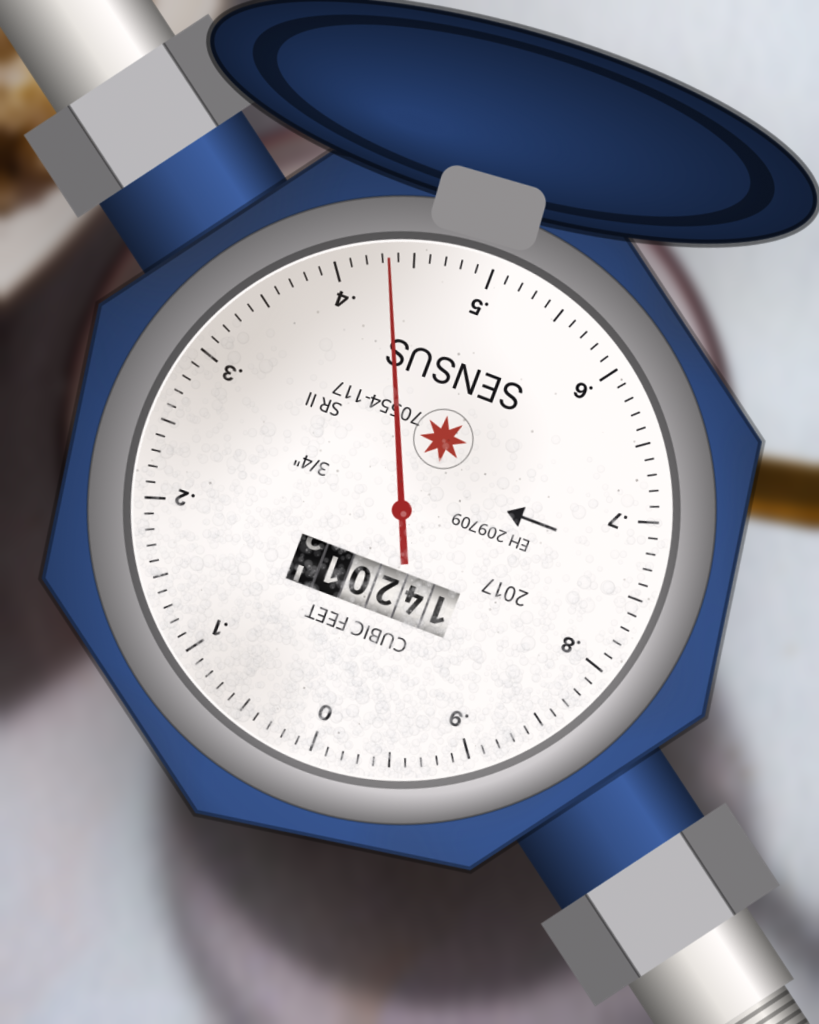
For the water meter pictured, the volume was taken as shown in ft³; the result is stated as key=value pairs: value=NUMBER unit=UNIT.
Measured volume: value=142011.43 unit=ft³
